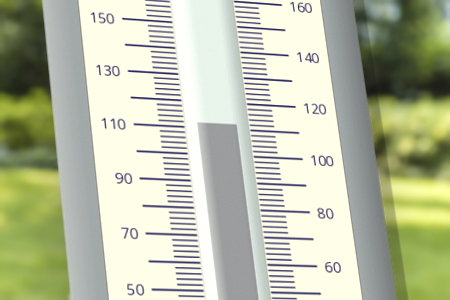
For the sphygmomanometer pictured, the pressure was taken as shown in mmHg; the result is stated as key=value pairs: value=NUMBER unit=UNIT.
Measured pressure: value=112 unit=mmHg
